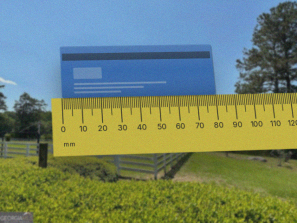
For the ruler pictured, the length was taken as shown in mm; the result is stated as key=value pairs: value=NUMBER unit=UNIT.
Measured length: value=80 unit=mm
